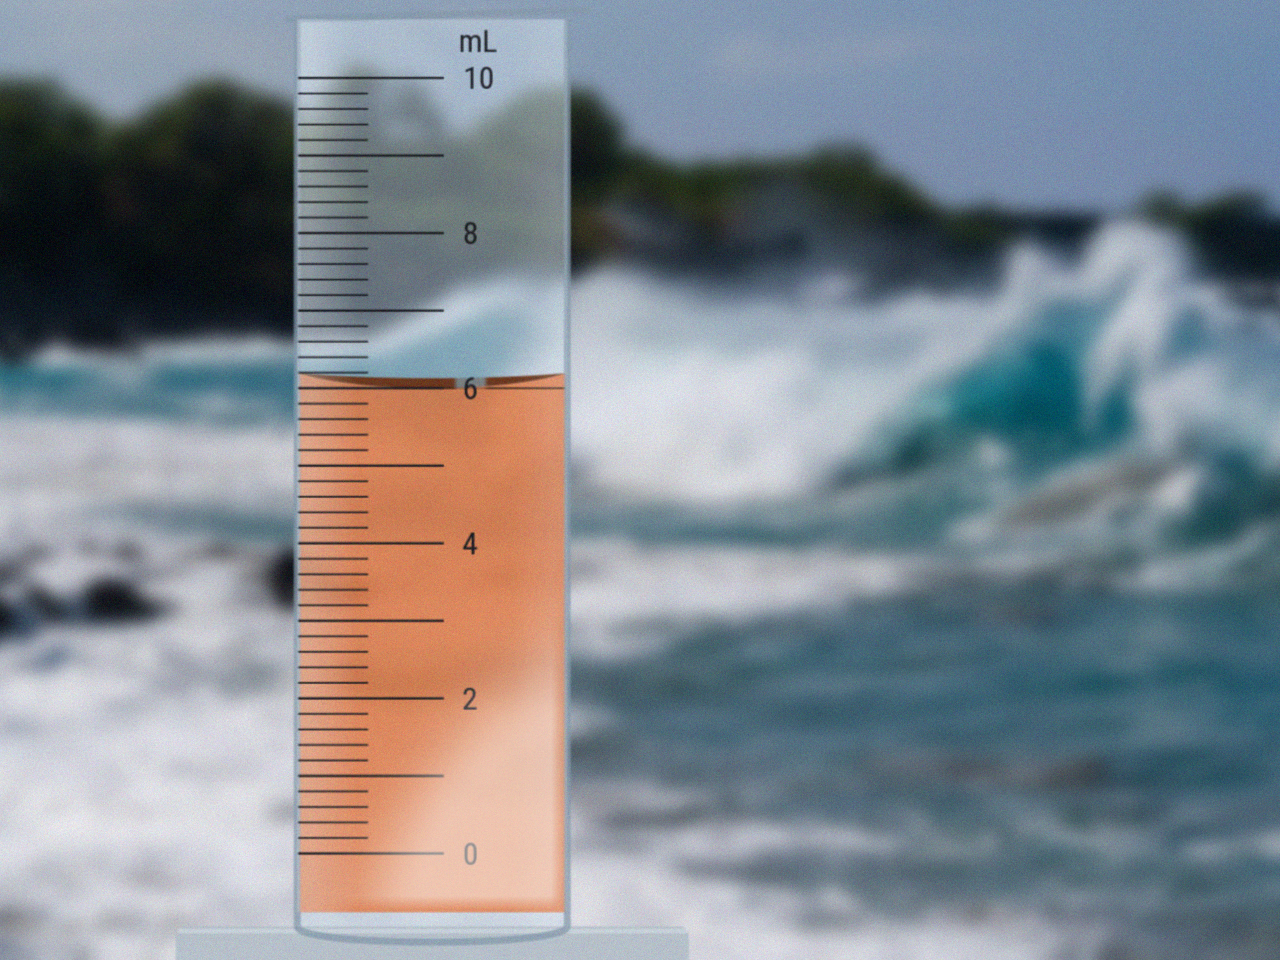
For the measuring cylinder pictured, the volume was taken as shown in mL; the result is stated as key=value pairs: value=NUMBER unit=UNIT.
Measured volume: value=6 unit=mL
